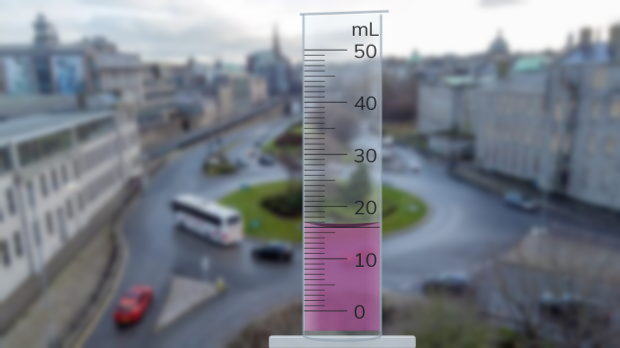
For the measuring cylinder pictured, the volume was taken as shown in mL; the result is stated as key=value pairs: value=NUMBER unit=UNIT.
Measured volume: value=16 unit=mL
